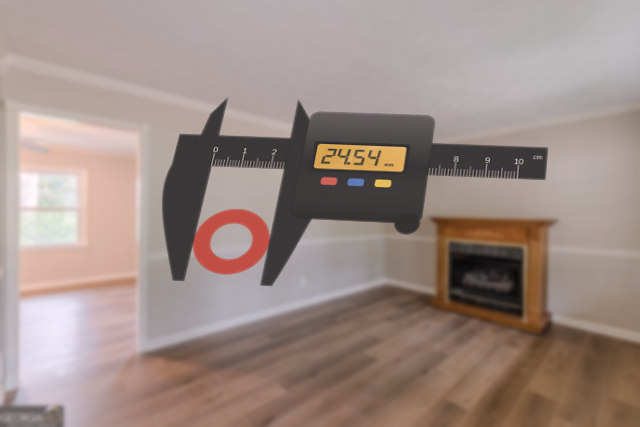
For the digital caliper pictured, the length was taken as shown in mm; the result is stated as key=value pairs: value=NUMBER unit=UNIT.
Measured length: value=24.54 unit=mm
